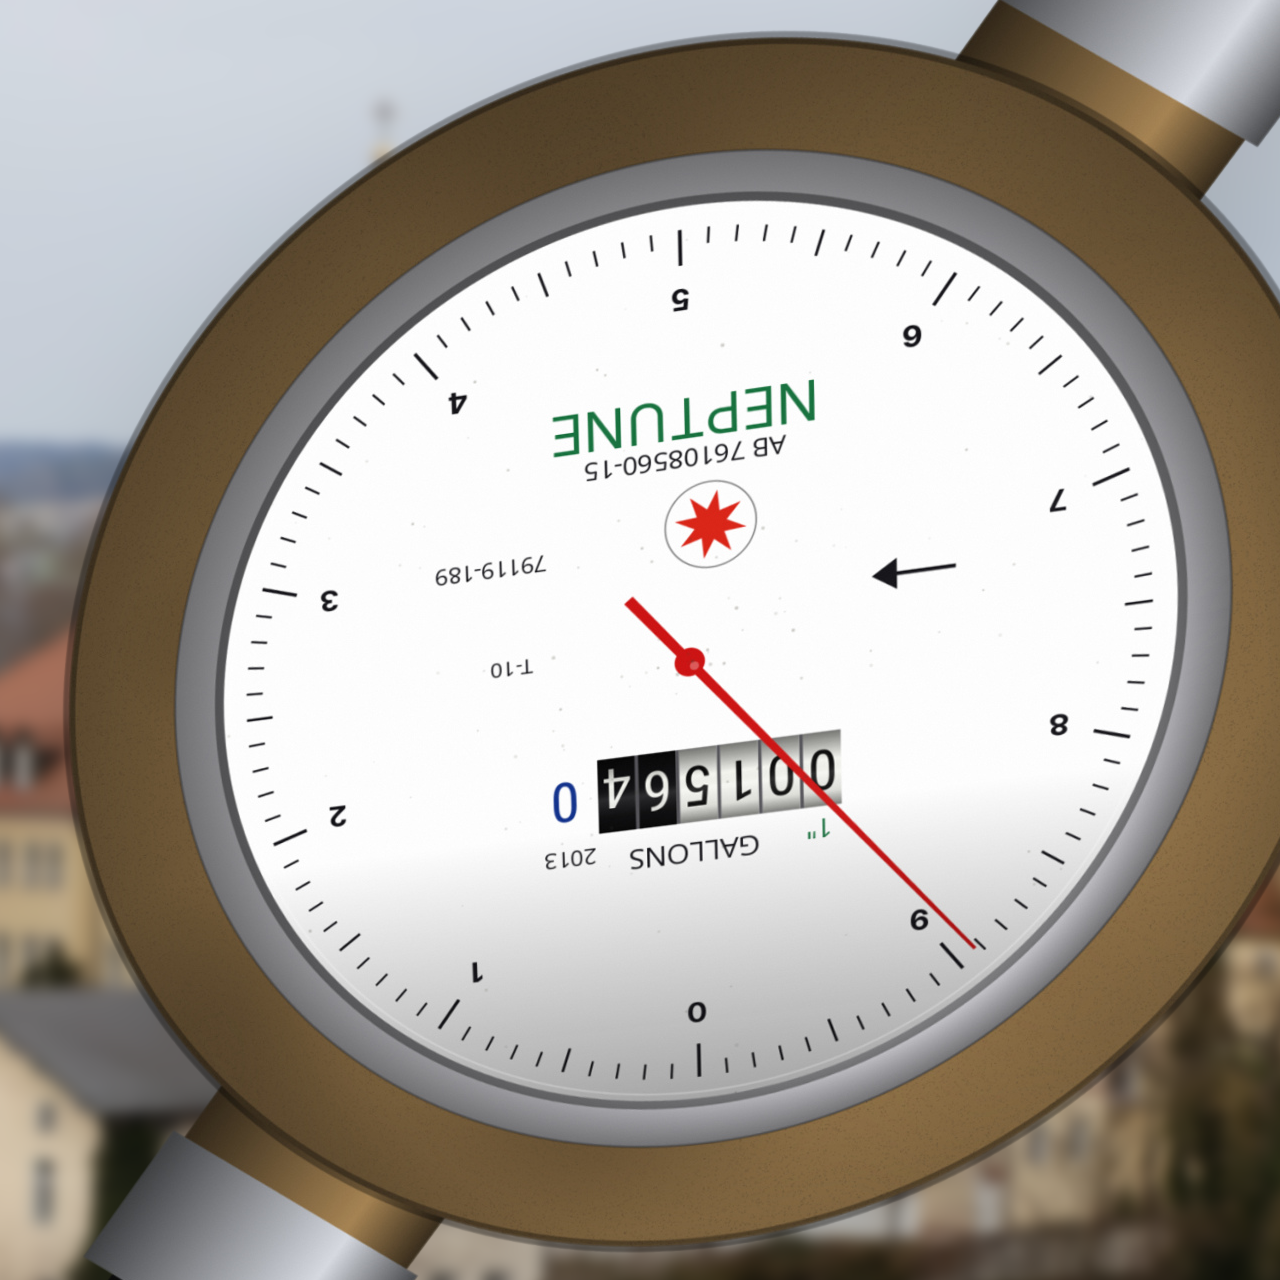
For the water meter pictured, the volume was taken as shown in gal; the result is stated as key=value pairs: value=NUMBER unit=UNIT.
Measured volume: value=15638.9 unit=gal
